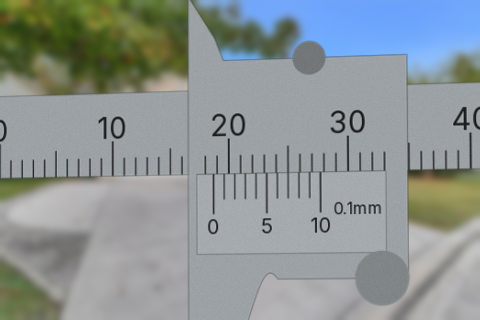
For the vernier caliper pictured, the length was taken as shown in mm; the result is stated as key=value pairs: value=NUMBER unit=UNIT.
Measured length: value=18.7 unit=mm
